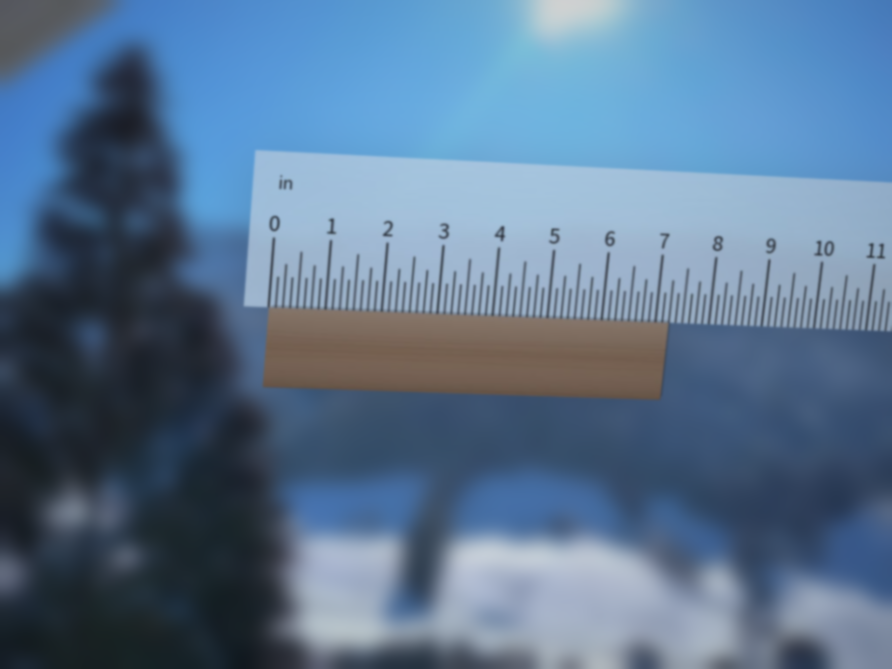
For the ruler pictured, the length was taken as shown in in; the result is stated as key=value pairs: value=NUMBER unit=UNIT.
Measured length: value=7.25 unit=in
